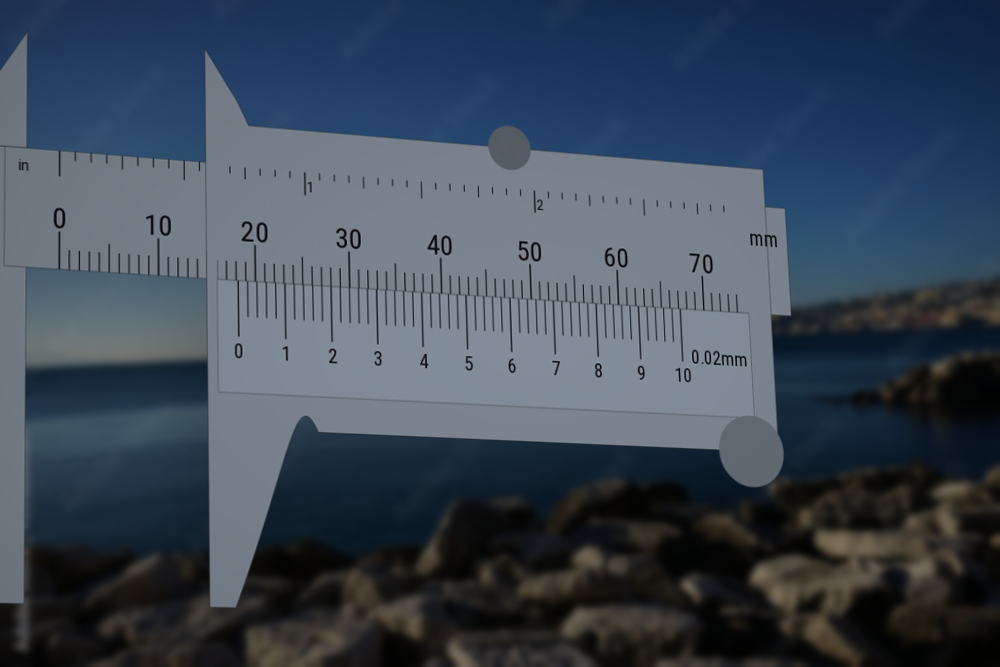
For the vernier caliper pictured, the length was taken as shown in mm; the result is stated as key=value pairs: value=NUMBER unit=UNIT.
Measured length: value=18.2 unit=mm
